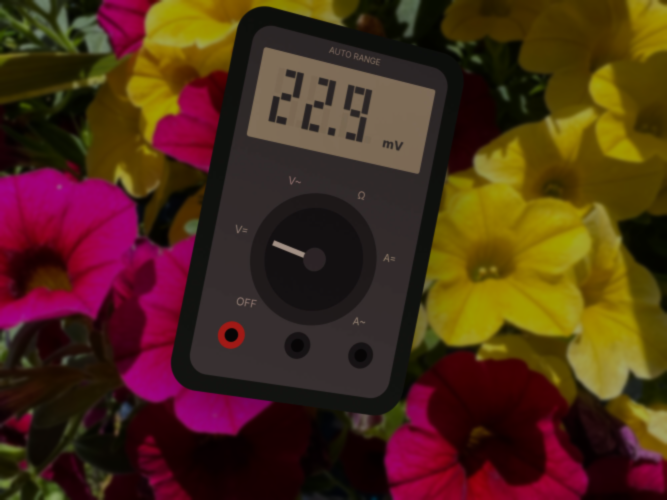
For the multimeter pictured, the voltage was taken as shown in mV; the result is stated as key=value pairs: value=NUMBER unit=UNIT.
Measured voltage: value=22.9 unit=mV
